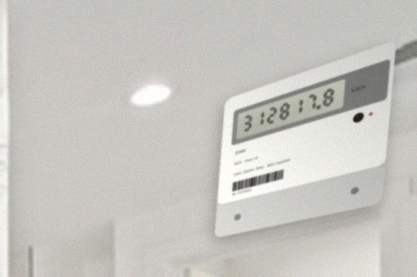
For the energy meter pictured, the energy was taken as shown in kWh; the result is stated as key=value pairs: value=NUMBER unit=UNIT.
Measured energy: value=312817.8 unit=kWh
